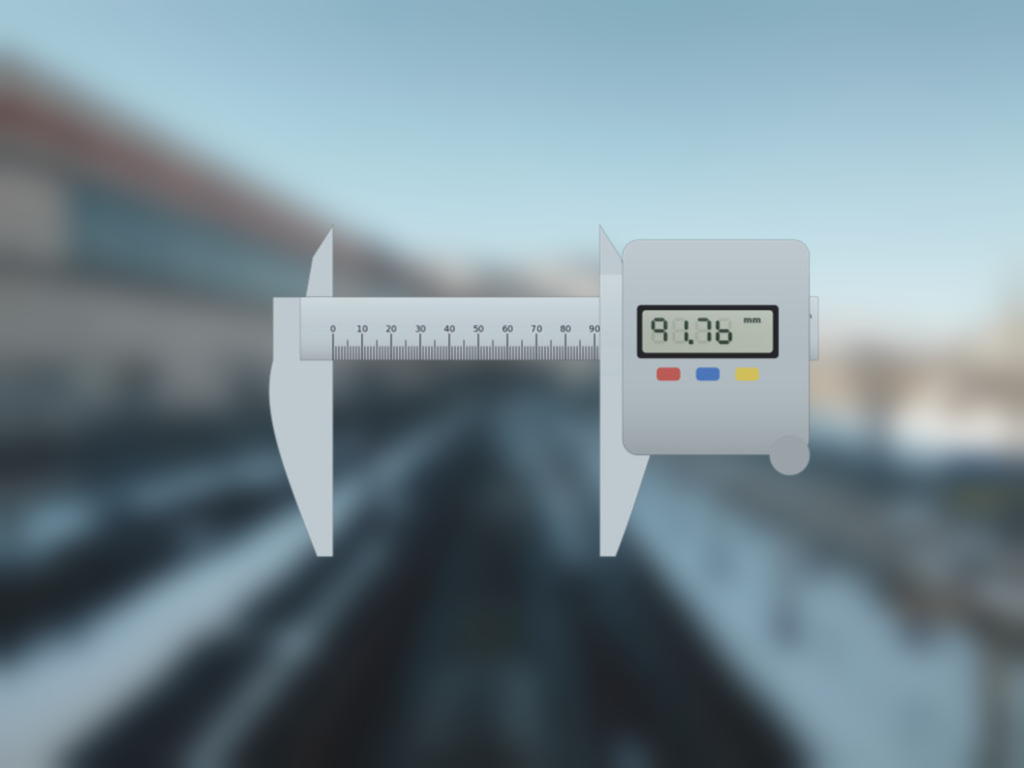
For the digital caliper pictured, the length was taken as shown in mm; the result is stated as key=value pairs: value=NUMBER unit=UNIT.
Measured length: value=91.76 unit=mm
